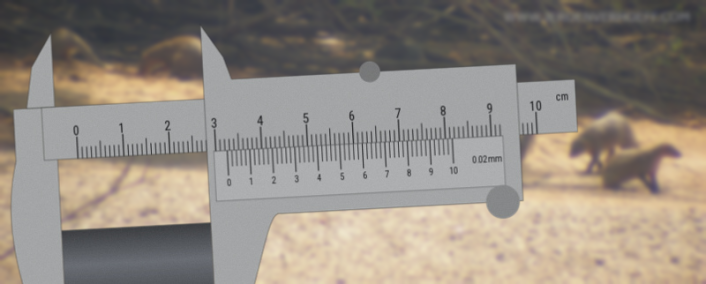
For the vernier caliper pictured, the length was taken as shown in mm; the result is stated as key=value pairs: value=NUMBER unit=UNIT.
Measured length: value=32.5 unit=mm
